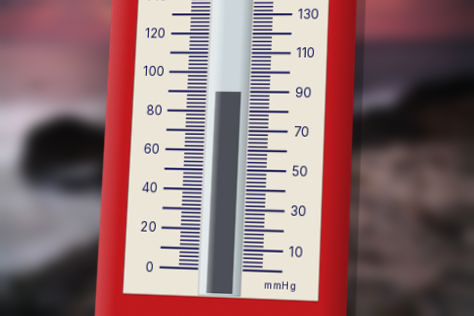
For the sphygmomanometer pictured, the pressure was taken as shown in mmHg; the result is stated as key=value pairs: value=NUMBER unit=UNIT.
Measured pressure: value=90 unit=mmHg
